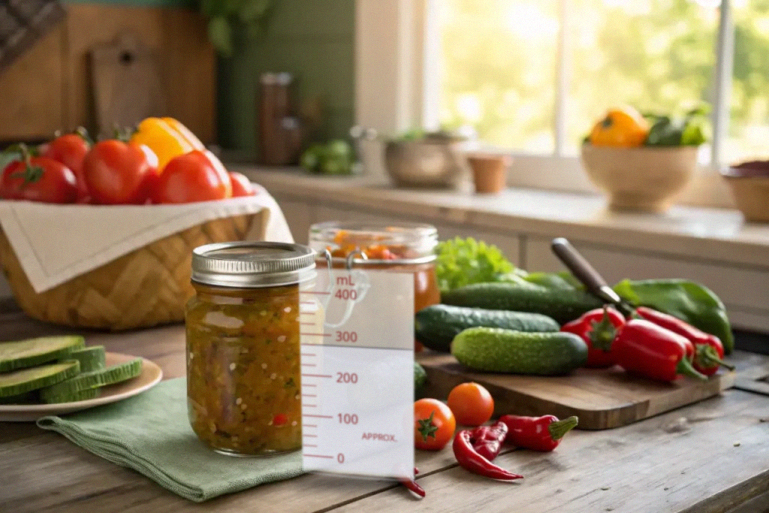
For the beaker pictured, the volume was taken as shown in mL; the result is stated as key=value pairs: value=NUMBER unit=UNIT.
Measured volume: value=275 unit=mL
